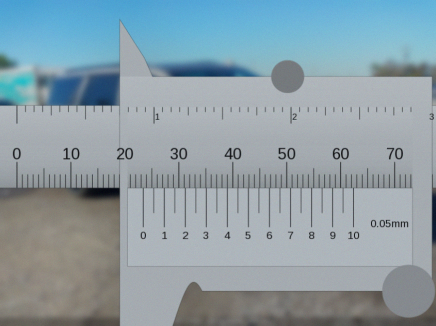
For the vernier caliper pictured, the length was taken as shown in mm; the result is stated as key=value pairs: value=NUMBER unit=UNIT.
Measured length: value=23.4 unit=mm
